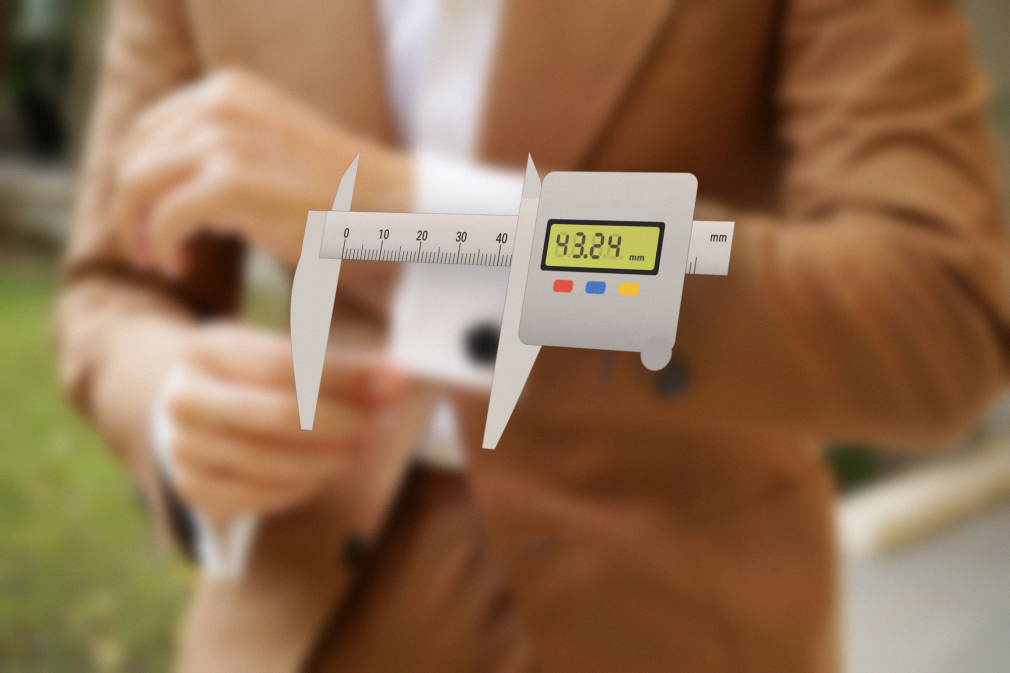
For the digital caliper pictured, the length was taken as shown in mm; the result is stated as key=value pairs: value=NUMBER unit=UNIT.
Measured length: value=43.24 unit=mm
